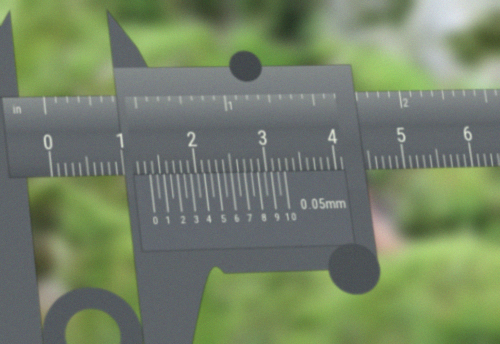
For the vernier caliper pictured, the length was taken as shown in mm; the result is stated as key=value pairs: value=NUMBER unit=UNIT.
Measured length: value=13.6 unit=mm
